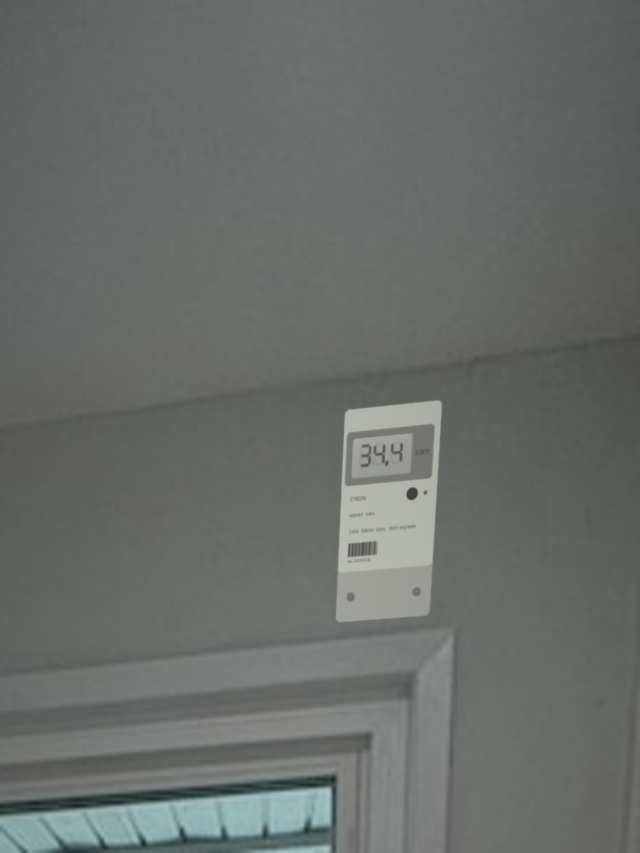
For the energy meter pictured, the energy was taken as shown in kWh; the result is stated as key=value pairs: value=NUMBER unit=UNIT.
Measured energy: value=34.4 unit=kWh
